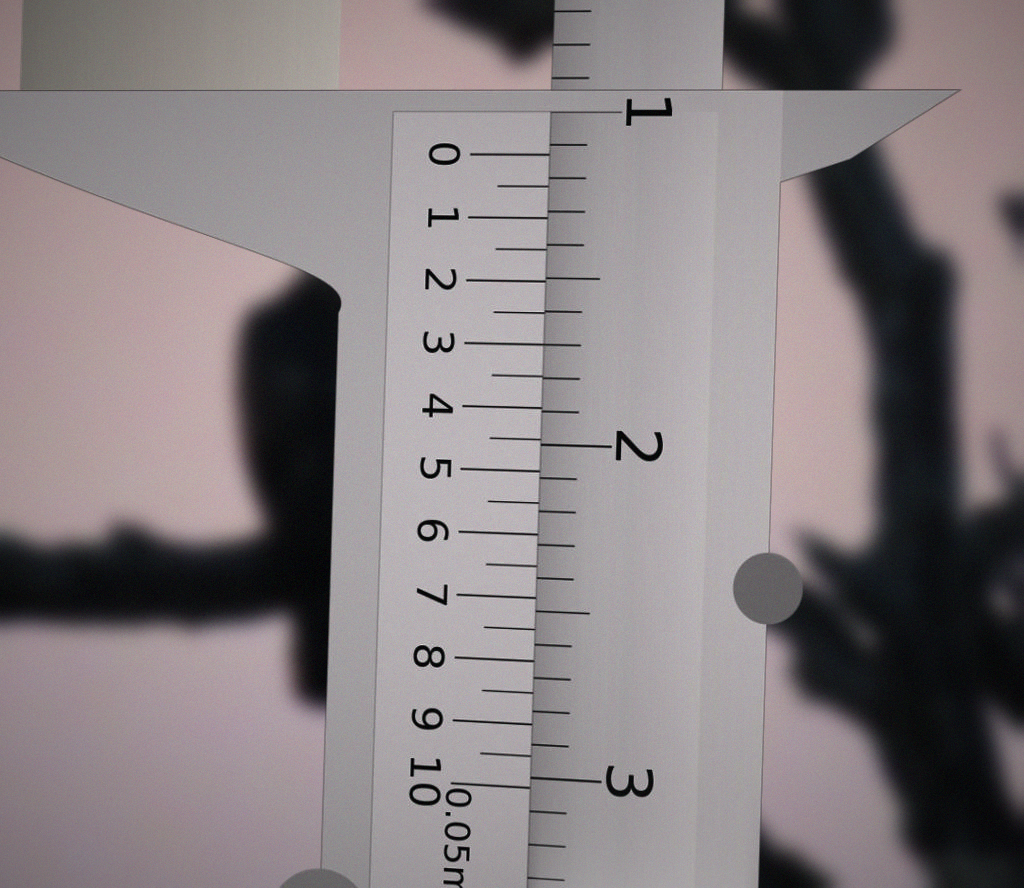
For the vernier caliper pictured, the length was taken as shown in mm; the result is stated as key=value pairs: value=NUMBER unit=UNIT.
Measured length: value=11.30 unit=mm
